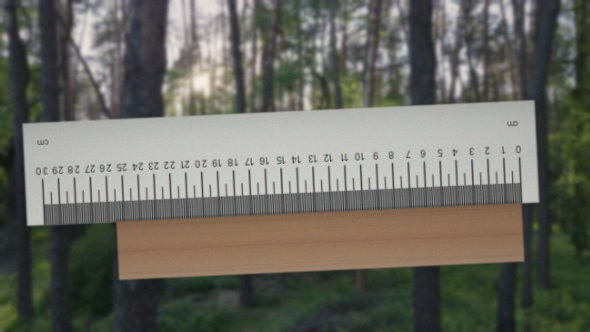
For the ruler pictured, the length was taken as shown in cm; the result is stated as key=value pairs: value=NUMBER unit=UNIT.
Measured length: value=25.5 unit=cm
